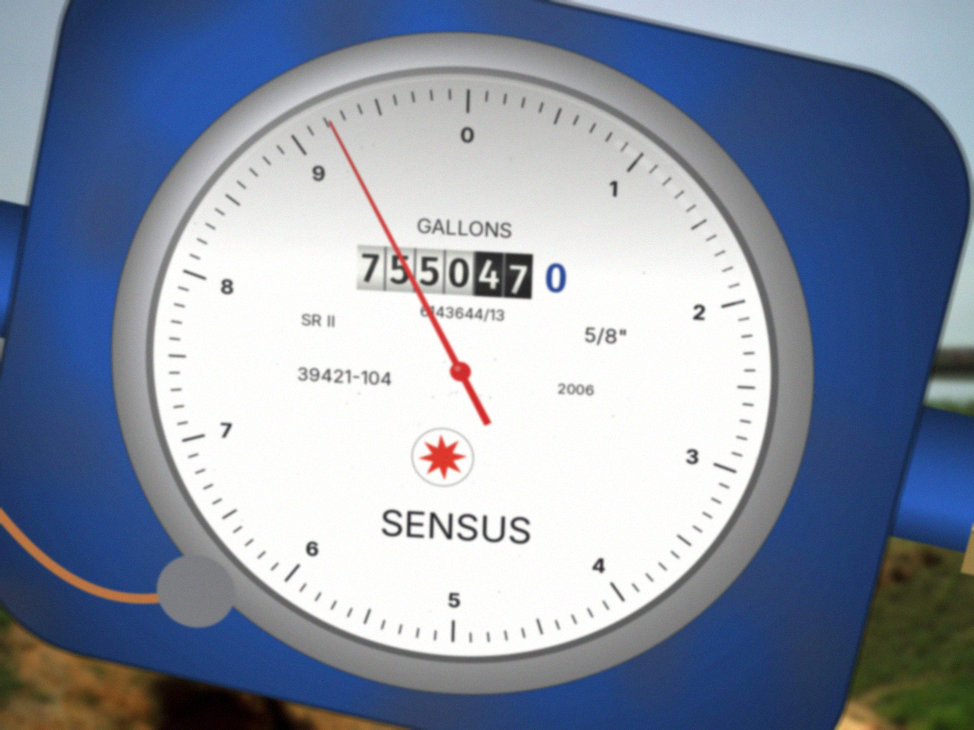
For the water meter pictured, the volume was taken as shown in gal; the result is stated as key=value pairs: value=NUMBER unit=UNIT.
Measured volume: value=7550469.2 unit=gal
